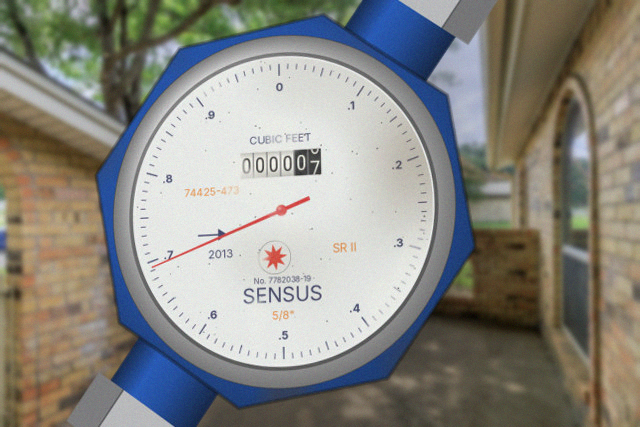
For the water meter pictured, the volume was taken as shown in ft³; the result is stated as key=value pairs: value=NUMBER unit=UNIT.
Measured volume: value=6.69 unit=ft³
